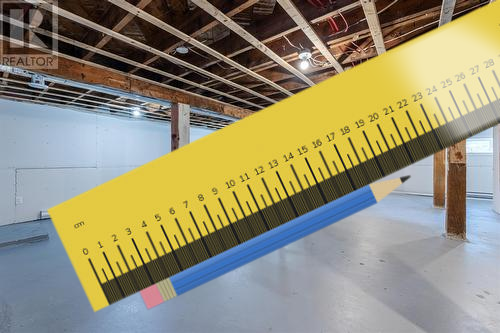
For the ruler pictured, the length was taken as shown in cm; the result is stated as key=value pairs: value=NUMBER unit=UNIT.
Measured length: value=18.5 unit=cm
